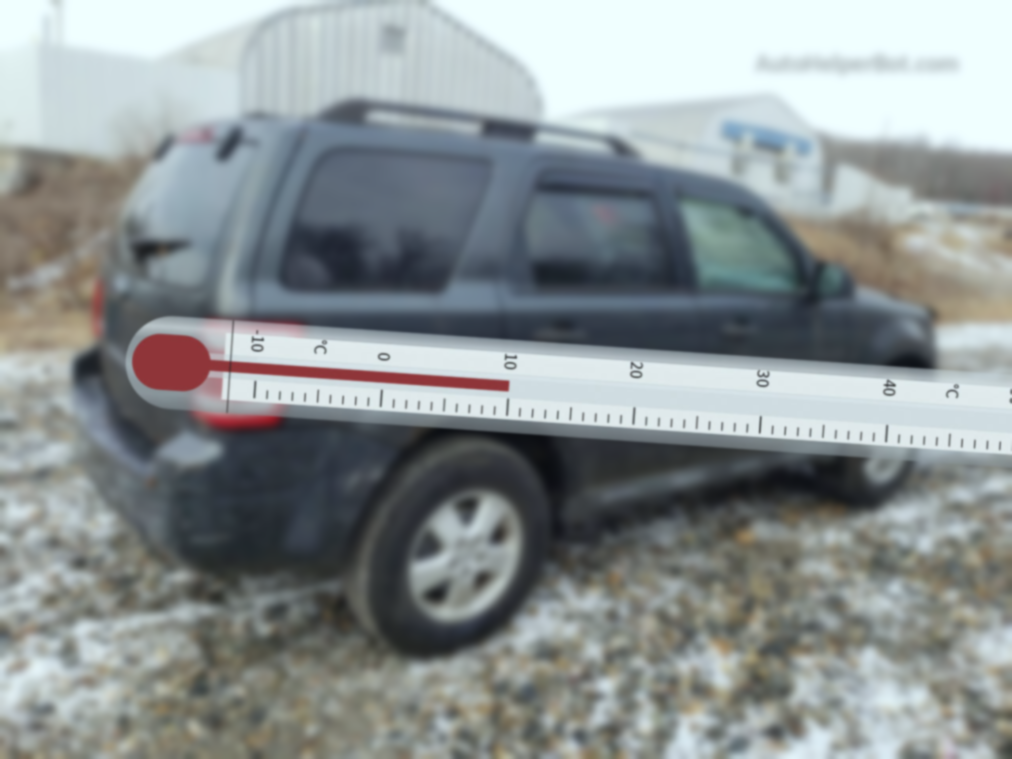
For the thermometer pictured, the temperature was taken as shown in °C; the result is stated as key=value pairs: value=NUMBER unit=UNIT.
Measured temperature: value=10 unit=°C
